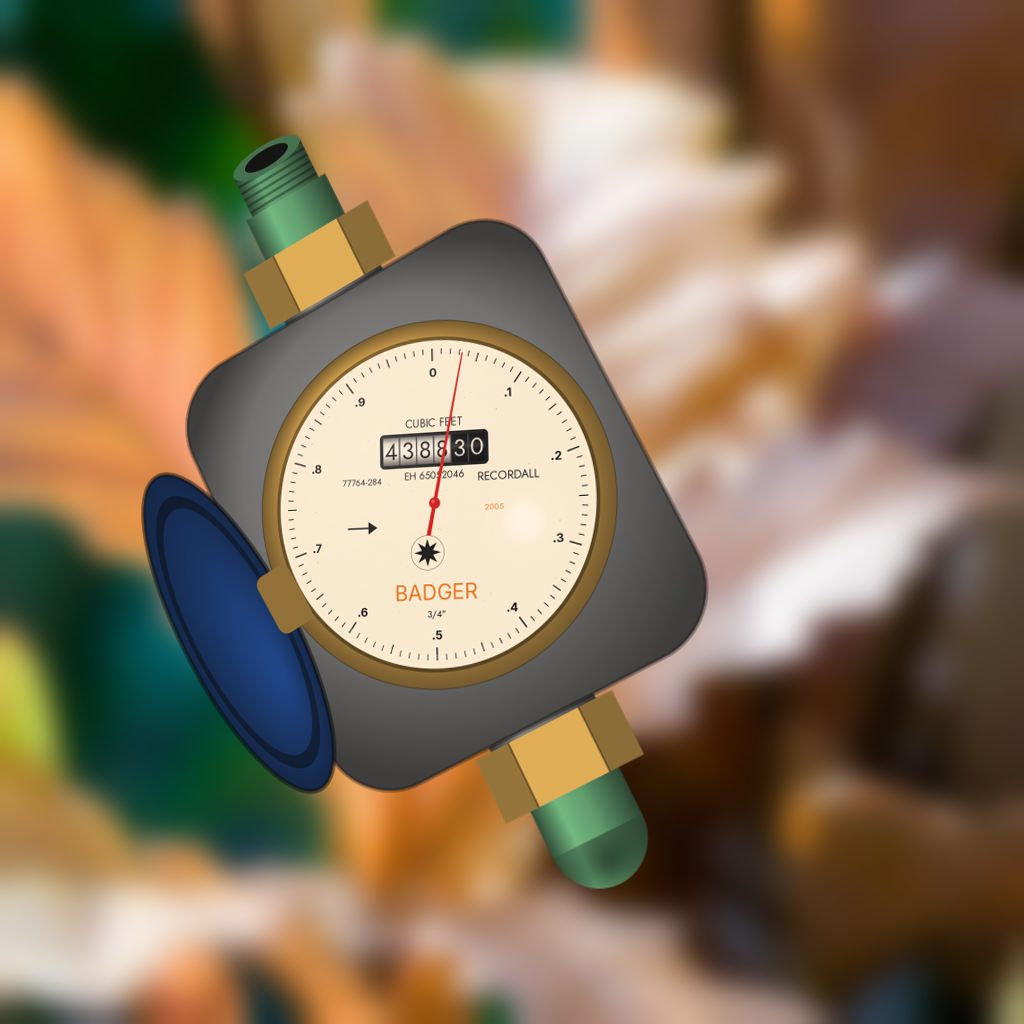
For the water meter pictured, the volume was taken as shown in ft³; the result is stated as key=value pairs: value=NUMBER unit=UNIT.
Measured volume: value=438830.03 unit=ft³
